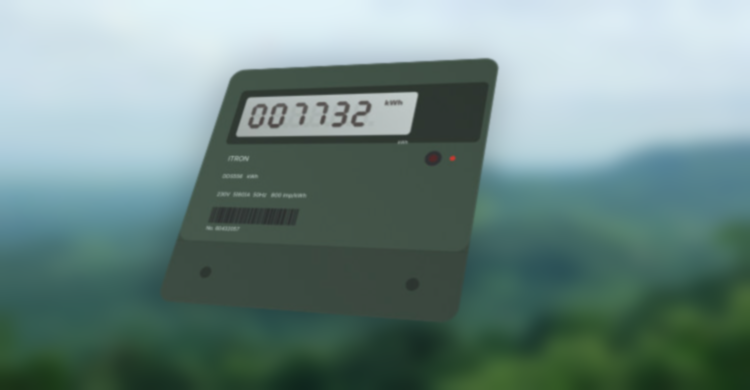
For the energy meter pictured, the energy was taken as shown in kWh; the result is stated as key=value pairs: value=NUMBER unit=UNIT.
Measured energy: value=7732 unit=kWh
